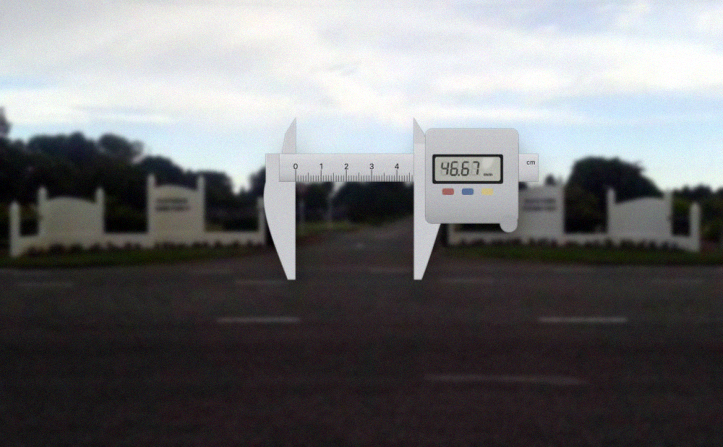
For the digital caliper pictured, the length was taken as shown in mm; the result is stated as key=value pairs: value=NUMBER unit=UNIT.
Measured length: value=46.67 unit=mm
